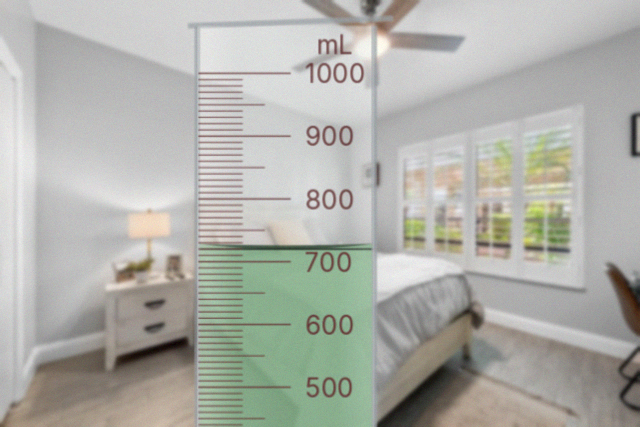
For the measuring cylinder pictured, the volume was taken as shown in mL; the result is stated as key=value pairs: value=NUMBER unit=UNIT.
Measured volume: value=720 unit=mL
